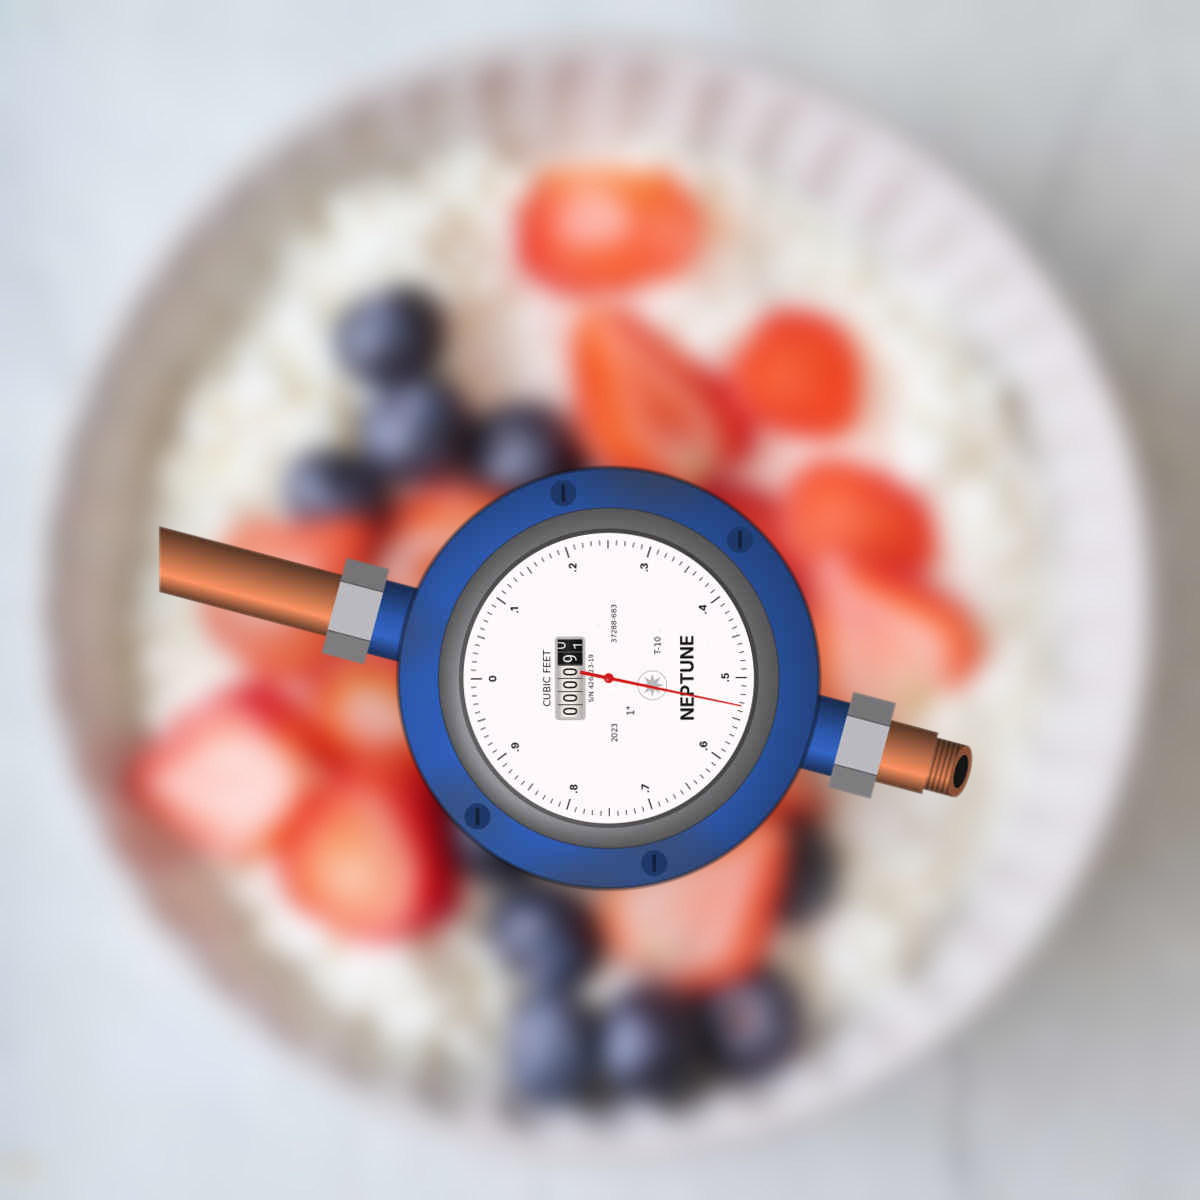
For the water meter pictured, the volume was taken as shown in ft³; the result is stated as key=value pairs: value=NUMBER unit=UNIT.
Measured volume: value=90.53 unit=ft³
